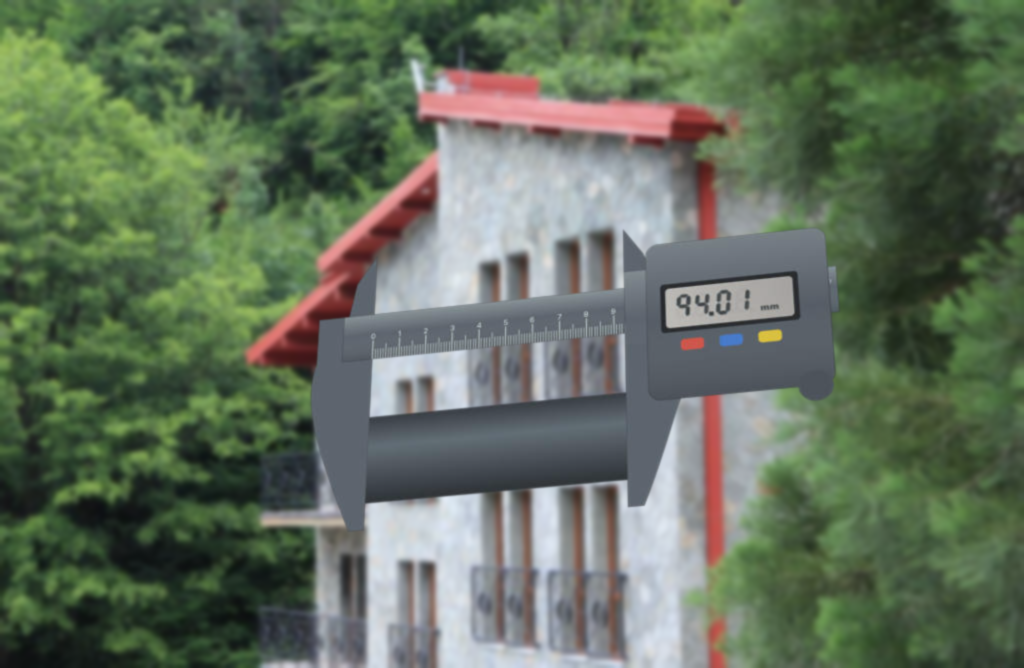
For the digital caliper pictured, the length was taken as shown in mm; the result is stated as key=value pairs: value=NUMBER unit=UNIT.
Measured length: value=94.01 unit=mm
